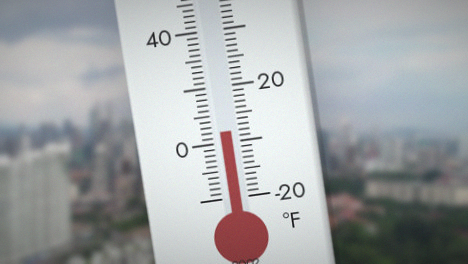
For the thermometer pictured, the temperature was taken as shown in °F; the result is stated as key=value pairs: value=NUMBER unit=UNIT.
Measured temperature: value=4 unit=°F
